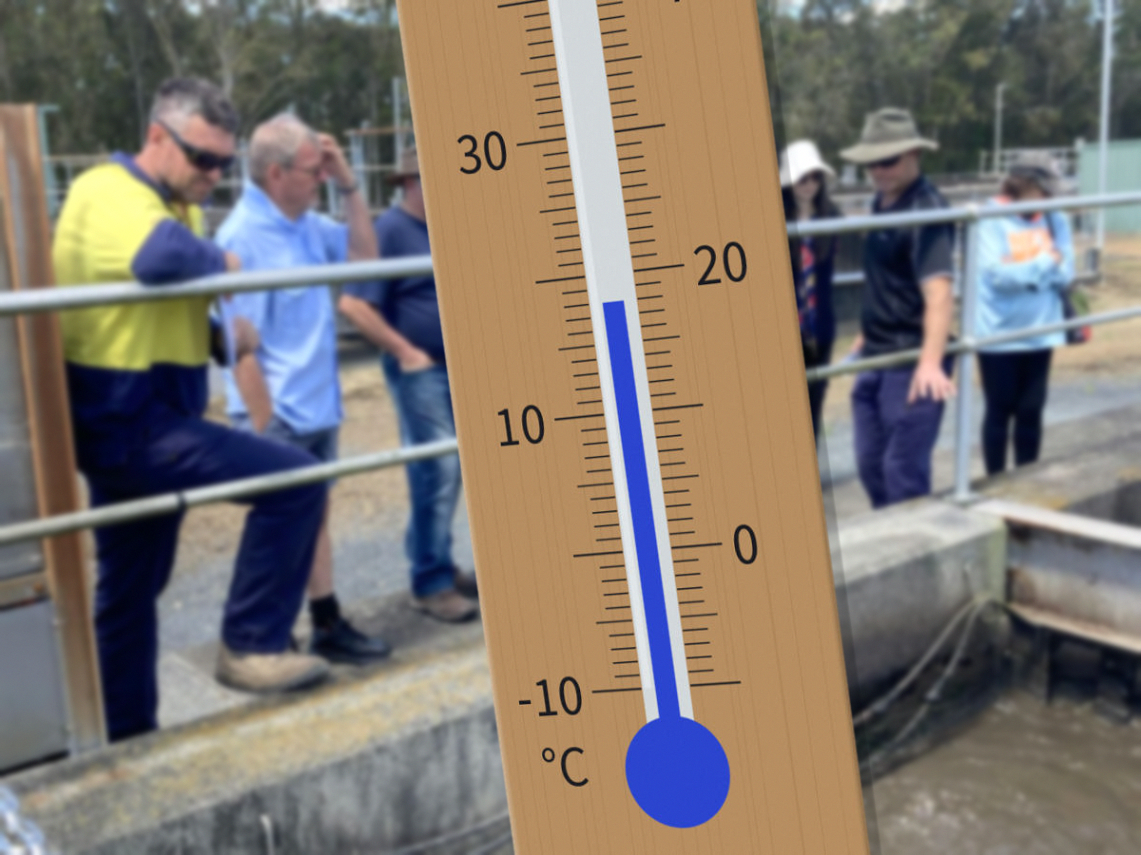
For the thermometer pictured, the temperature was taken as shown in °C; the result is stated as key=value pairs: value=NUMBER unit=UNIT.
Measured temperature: value=18 unit=°C
